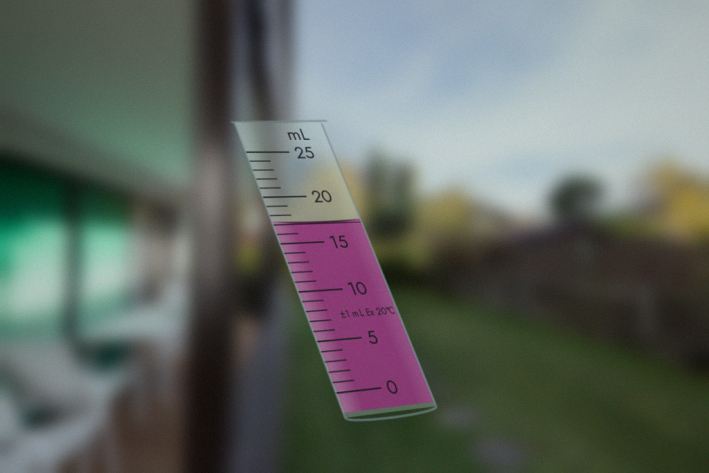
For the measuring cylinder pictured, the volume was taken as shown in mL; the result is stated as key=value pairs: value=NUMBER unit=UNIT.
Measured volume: value=17 unit=mL
